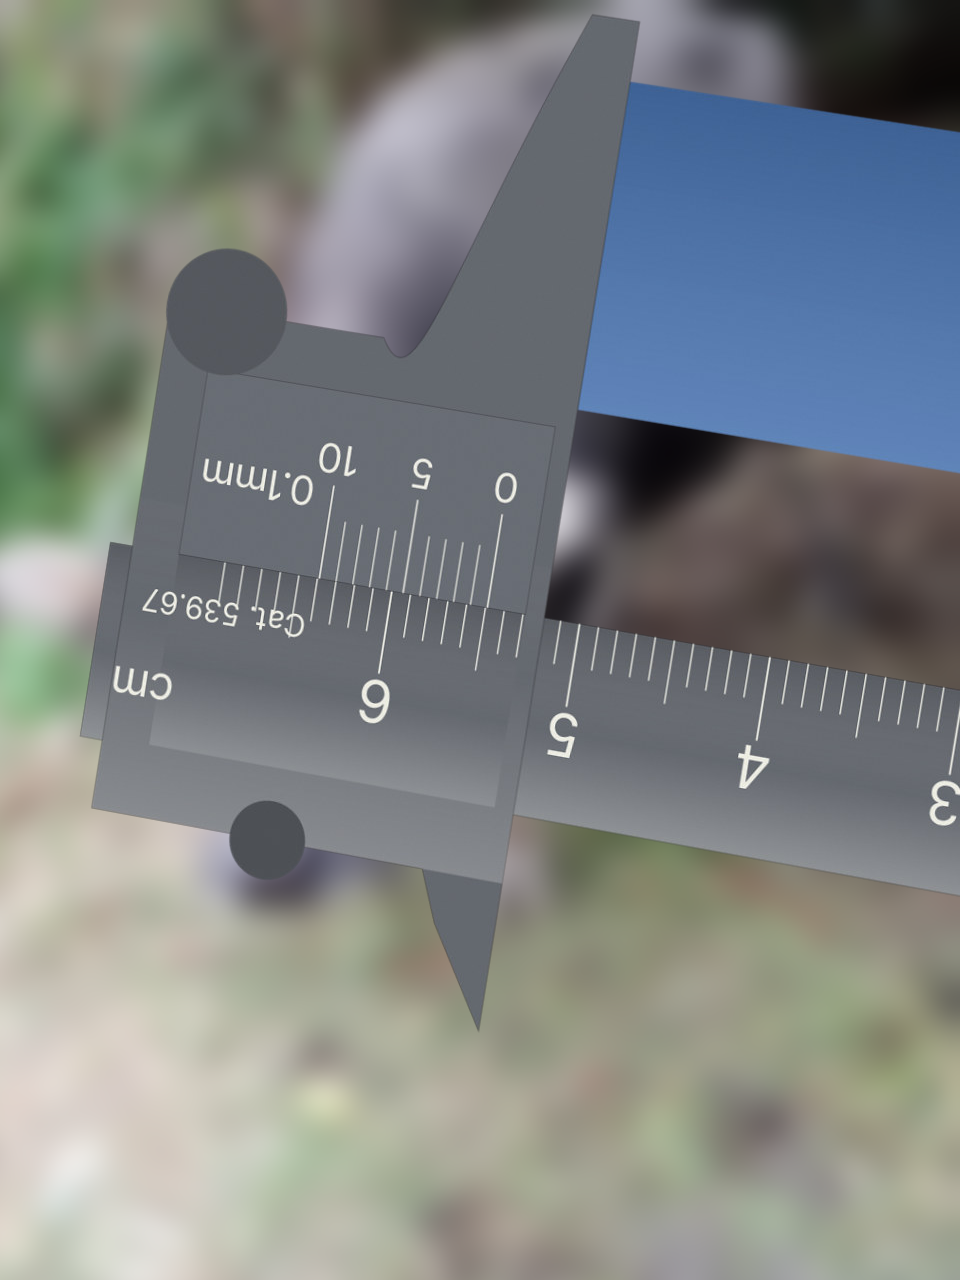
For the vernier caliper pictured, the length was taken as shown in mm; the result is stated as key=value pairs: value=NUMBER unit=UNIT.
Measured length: value=54.9 unit=mm
